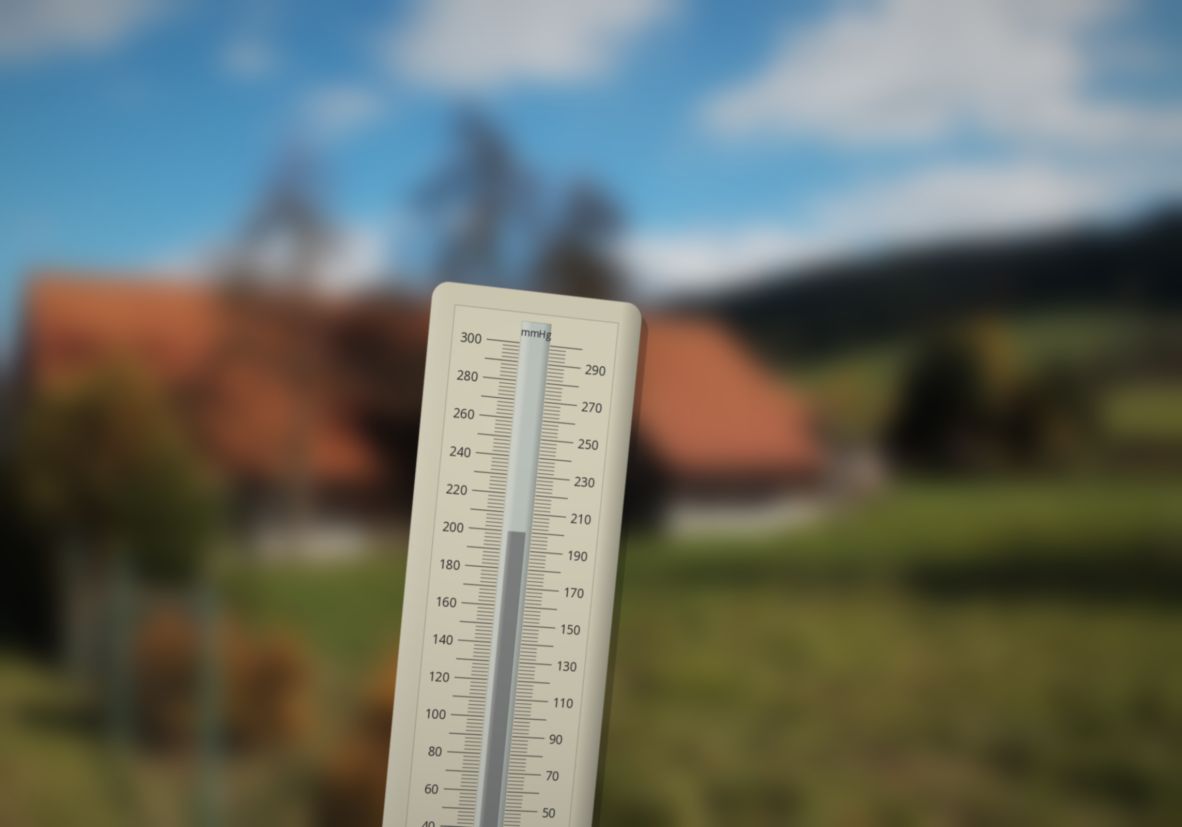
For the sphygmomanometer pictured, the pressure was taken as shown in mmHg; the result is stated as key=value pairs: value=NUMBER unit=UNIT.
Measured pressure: value=200 unit=mmHg
